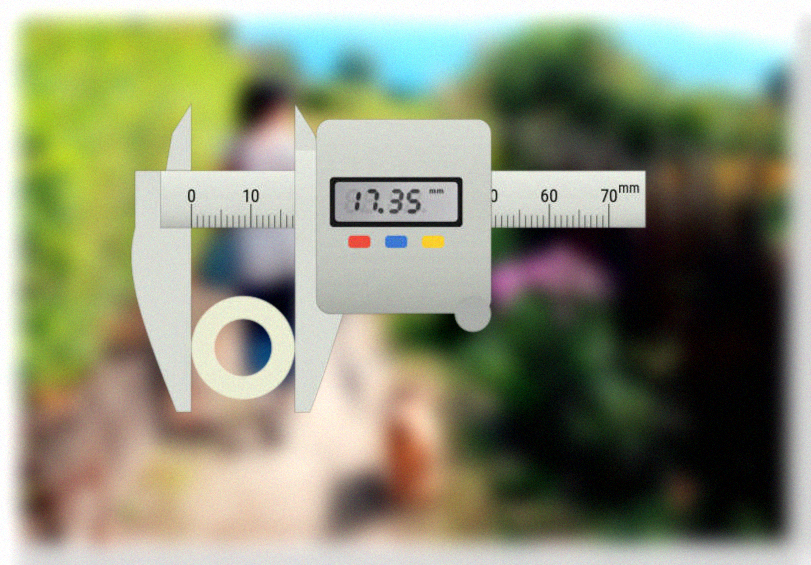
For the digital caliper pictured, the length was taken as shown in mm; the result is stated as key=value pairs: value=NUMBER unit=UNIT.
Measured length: value=17.35 unit=mm
